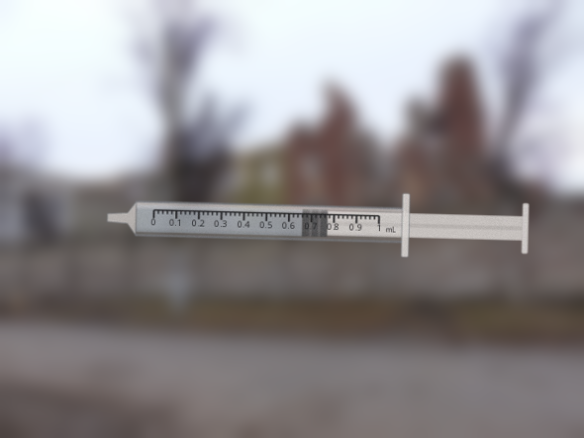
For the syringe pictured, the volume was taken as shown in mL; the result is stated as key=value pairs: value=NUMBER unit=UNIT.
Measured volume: value=0.66 unit=mL
